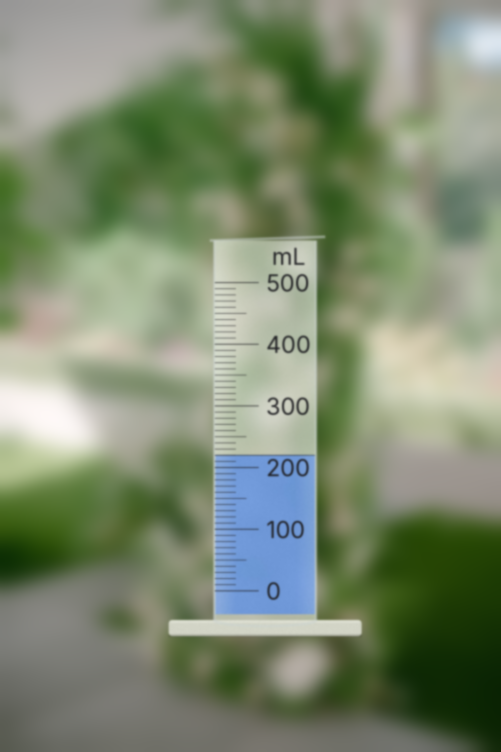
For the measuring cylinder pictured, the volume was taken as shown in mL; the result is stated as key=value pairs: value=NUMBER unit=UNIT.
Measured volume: value=220 unit=mL
